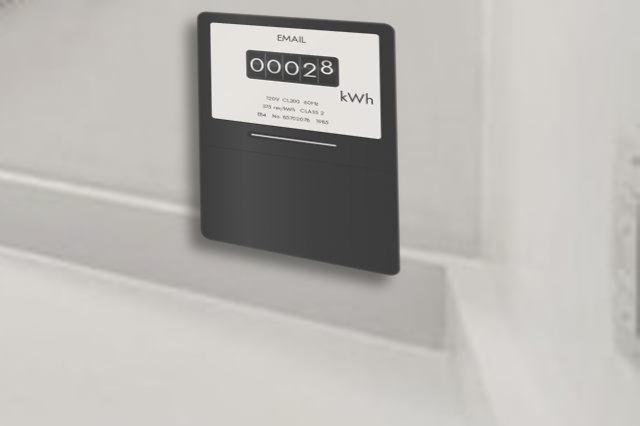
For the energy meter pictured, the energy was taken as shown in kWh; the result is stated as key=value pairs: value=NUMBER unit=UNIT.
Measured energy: value=28 unit=kWh
